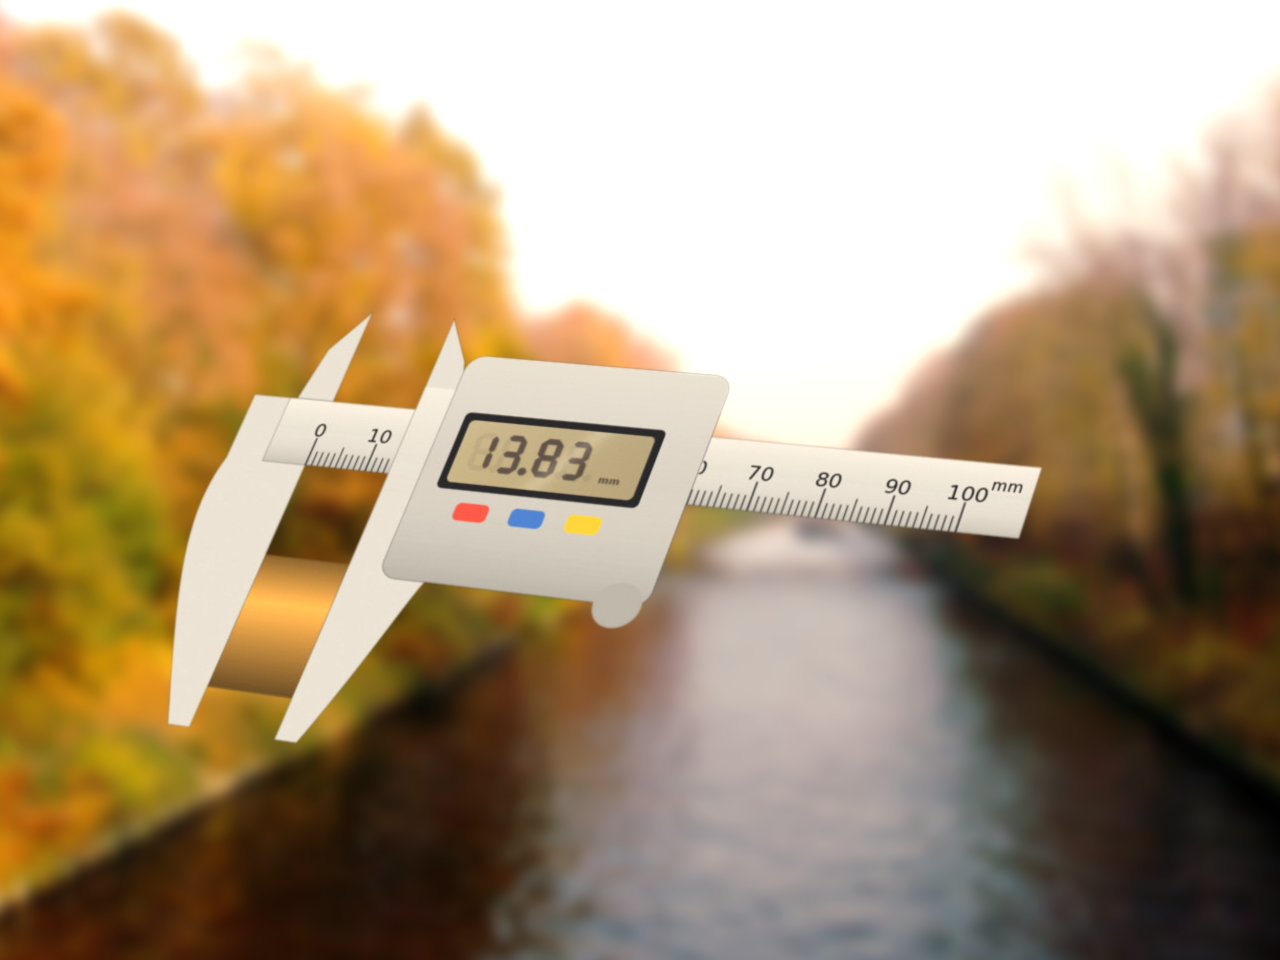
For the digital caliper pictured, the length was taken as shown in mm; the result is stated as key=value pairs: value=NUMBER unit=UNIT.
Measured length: value=13.83 unit=mm
